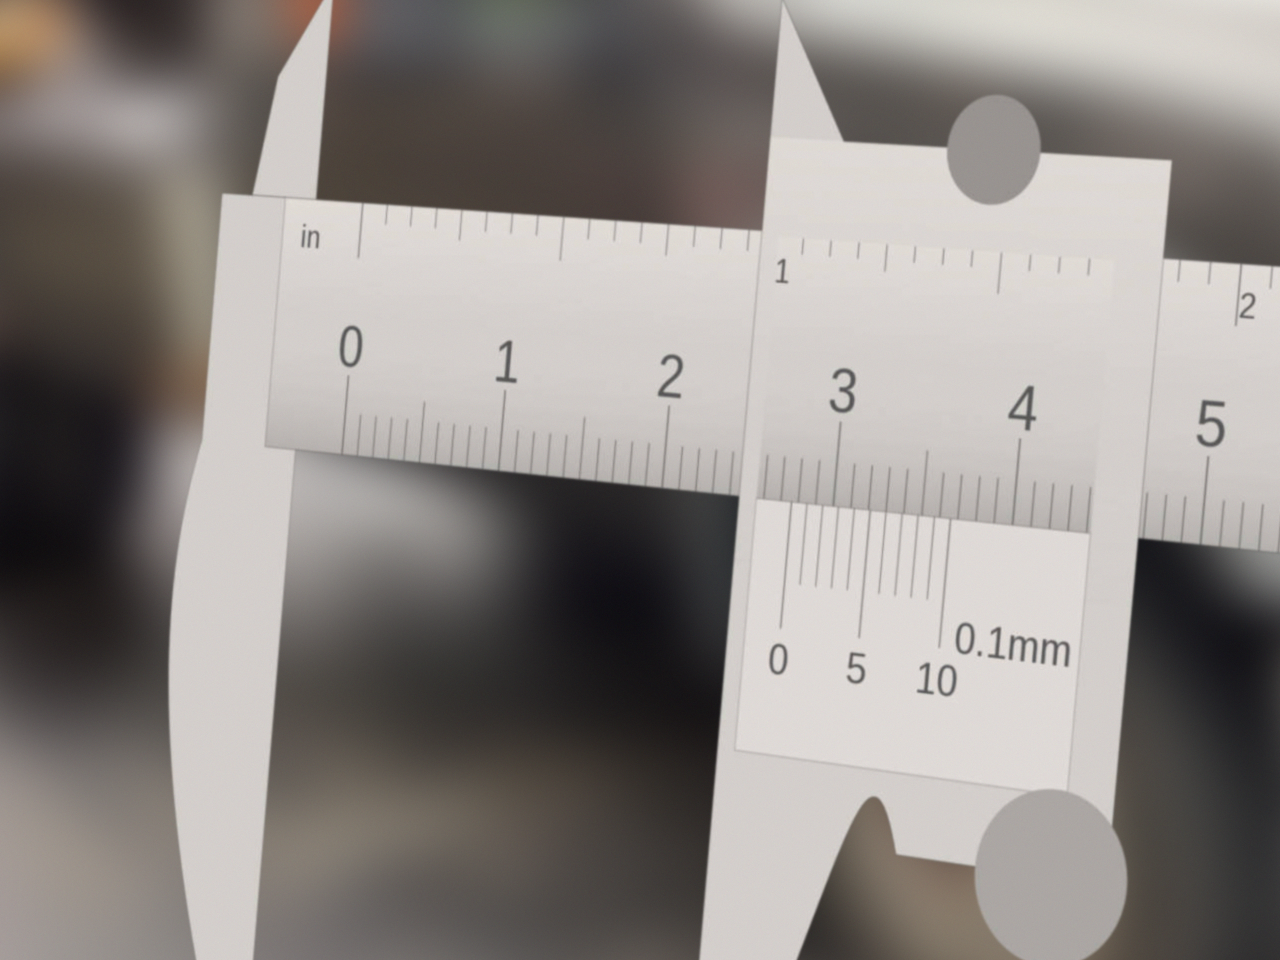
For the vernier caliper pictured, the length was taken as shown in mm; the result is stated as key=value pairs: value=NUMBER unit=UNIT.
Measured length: value=27.6 unit=mm
